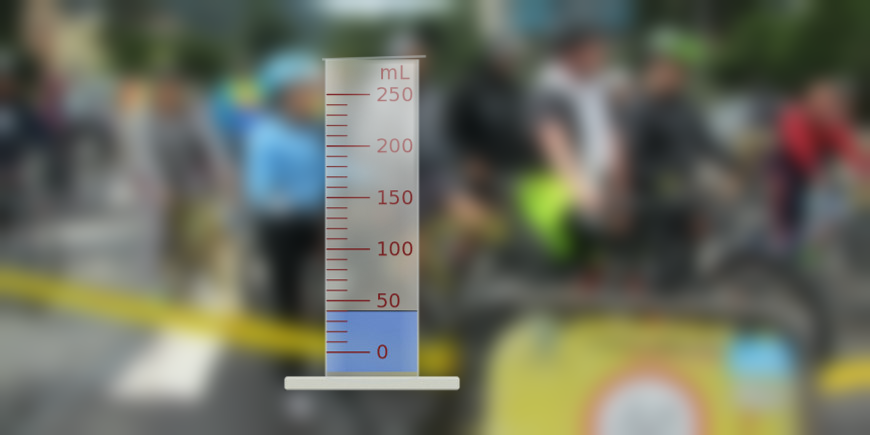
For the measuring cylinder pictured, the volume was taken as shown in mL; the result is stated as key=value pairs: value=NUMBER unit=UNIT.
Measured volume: value=40 unit=mL
